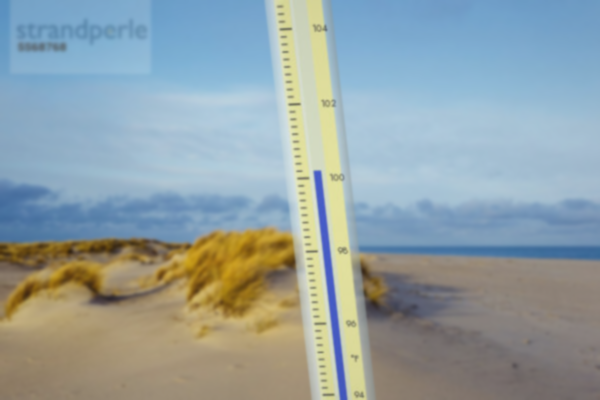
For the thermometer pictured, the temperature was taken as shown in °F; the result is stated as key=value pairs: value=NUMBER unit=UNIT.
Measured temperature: value=100.2 unit=°F
